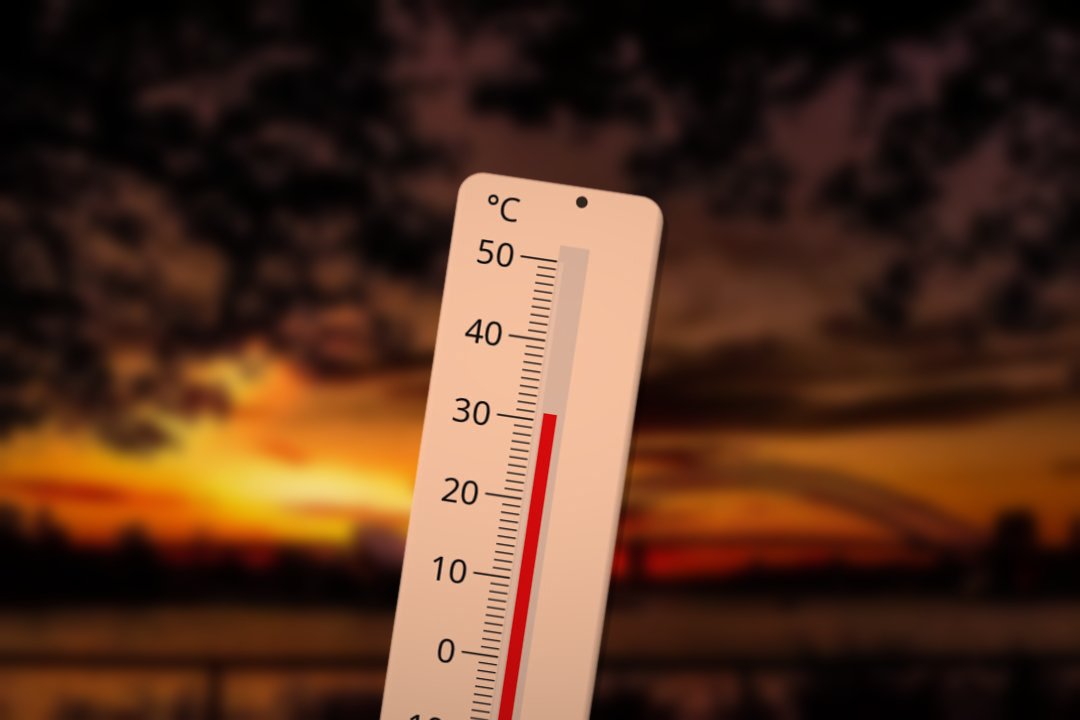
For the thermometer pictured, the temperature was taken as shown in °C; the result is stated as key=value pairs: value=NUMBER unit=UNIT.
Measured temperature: value=31 unit=°C
